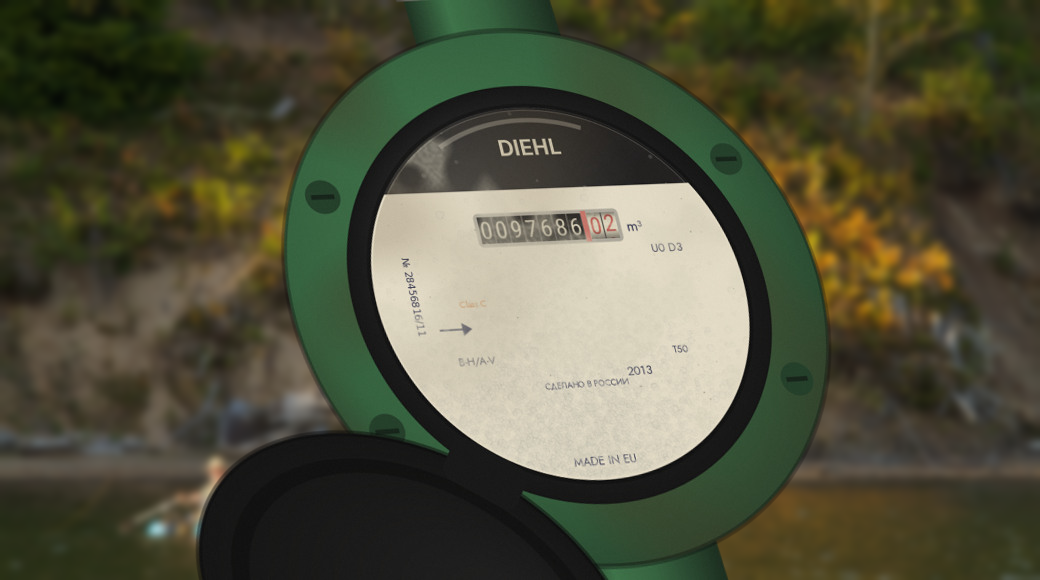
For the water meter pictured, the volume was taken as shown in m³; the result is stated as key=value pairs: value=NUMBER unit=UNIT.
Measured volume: value=97686.02 unit=m³
